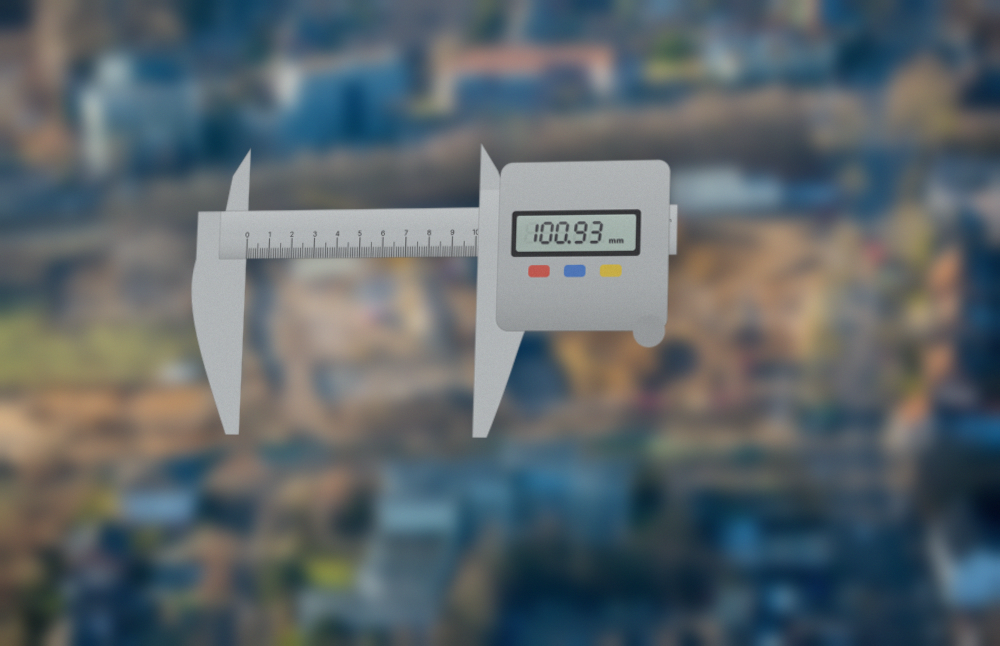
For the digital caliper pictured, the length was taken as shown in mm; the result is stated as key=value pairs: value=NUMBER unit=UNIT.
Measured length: value=100.93 unit=mm
